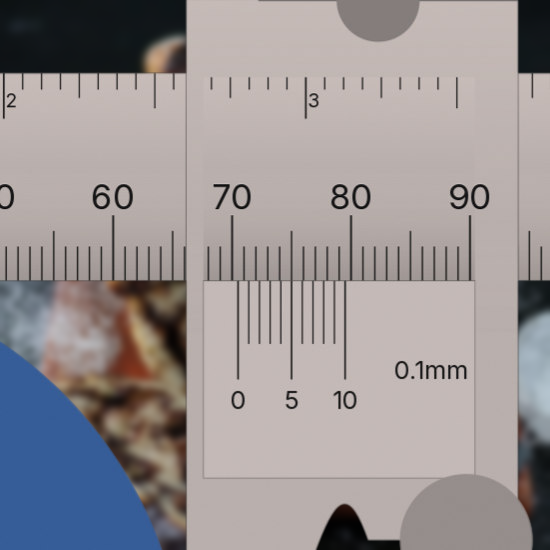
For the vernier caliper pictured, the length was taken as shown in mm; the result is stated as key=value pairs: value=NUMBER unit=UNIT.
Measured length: value=70.5 unit=mm
